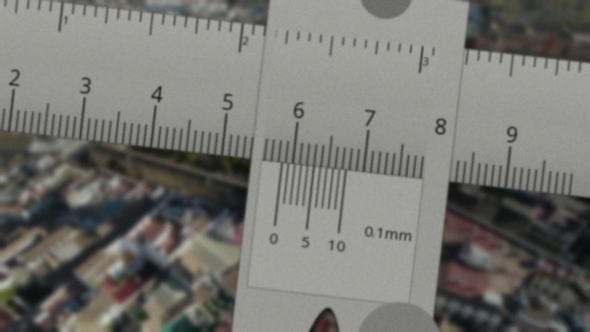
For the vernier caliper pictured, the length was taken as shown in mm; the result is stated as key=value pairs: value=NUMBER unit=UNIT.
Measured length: value=58.5 unit=mm
